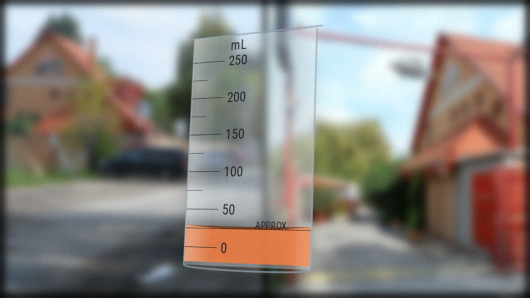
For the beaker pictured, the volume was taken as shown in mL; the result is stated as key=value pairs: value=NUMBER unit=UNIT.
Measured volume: value=25 unit=mL
